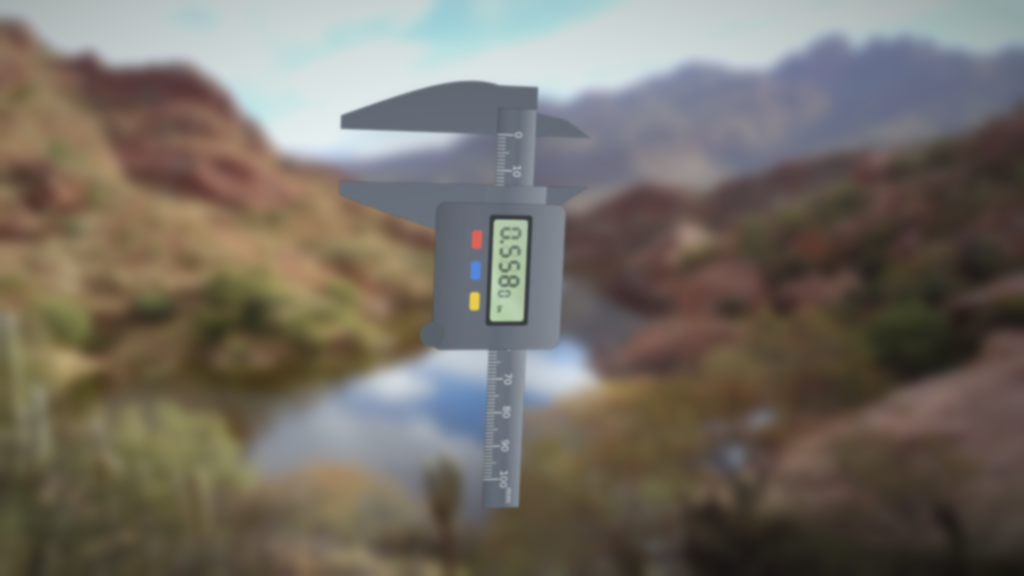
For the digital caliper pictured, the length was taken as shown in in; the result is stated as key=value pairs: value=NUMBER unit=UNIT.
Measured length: value=0.5580 unit=in
